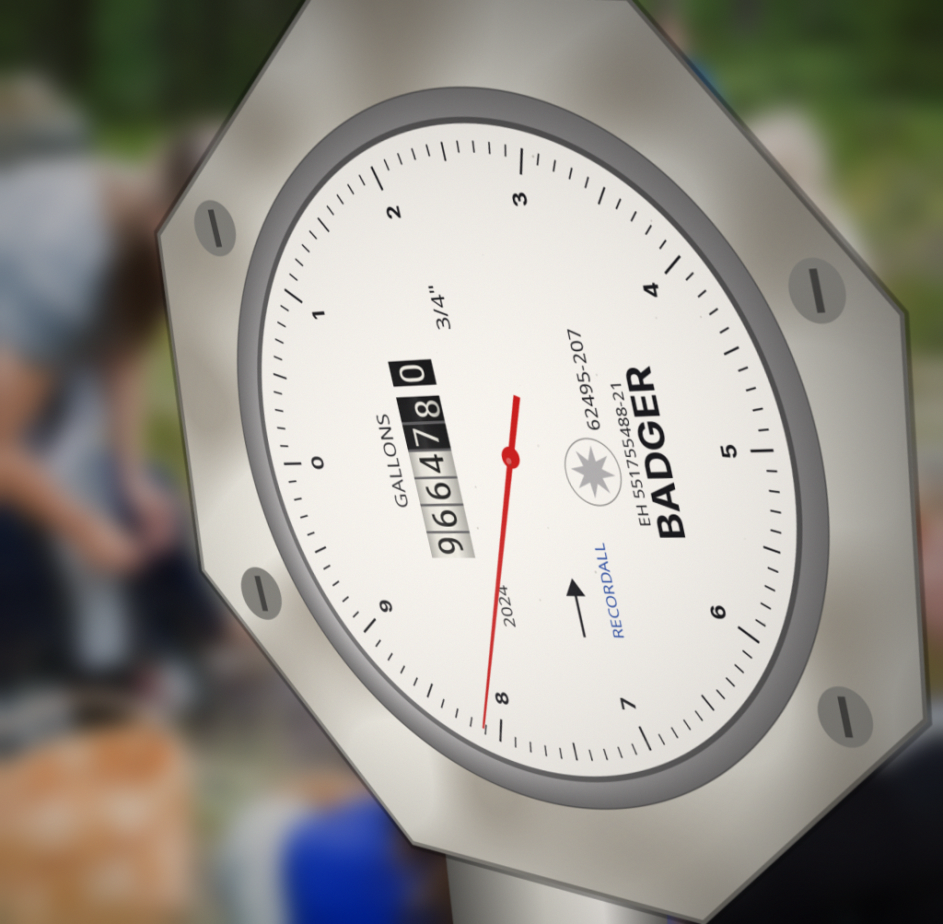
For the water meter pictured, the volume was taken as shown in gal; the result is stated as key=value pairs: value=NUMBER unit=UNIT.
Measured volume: value=9664778.1 unit=gal
